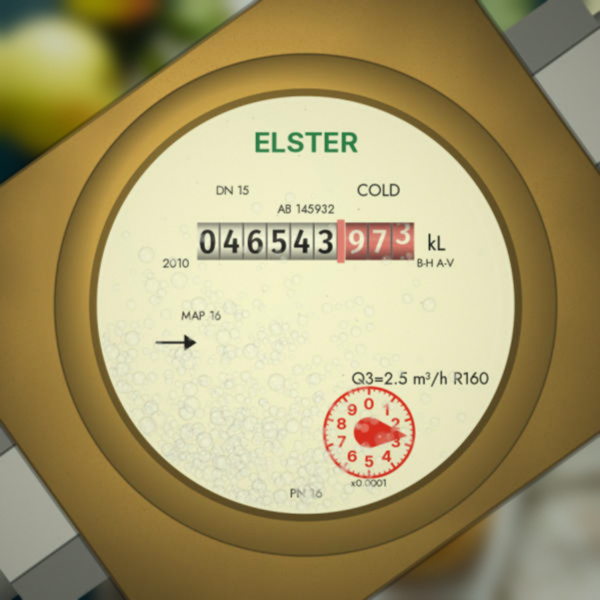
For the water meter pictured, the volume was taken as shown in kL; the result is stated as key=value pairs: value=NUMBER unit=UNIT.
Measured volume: value=46543.9732 unit=kL
